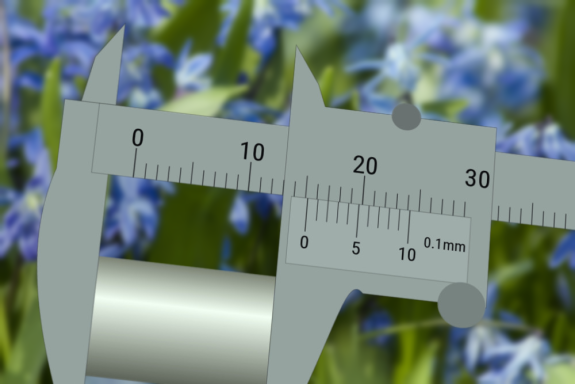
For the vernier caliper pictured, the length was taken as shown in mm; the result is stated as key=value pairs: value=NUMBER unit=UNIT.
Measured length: value=15.2 unit=mm
